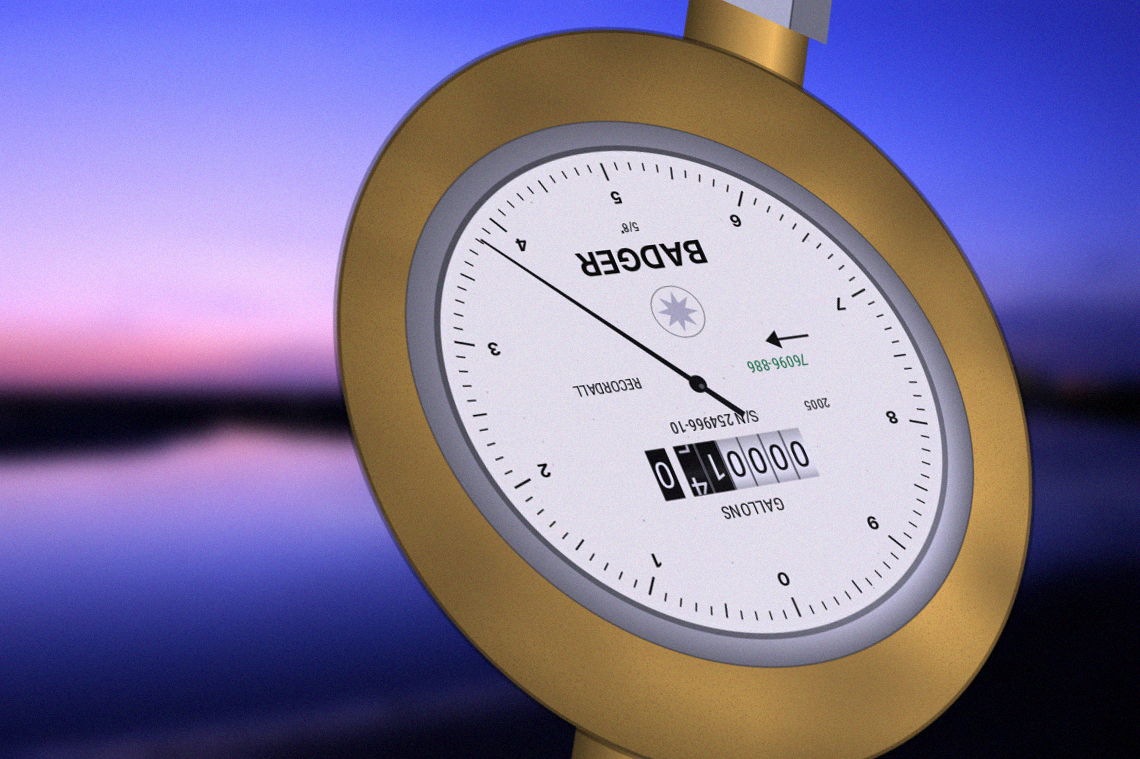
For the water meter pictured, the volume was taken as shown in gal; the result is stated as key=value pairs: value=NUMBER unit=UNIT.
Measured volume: value=143.8 unit=gal
